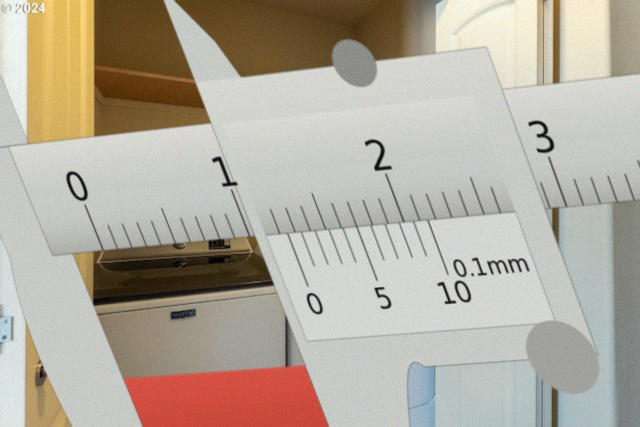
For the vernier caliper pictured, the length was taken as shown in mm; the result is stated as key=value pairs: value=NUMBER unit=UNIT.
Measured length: value=12.5 unit=mm
